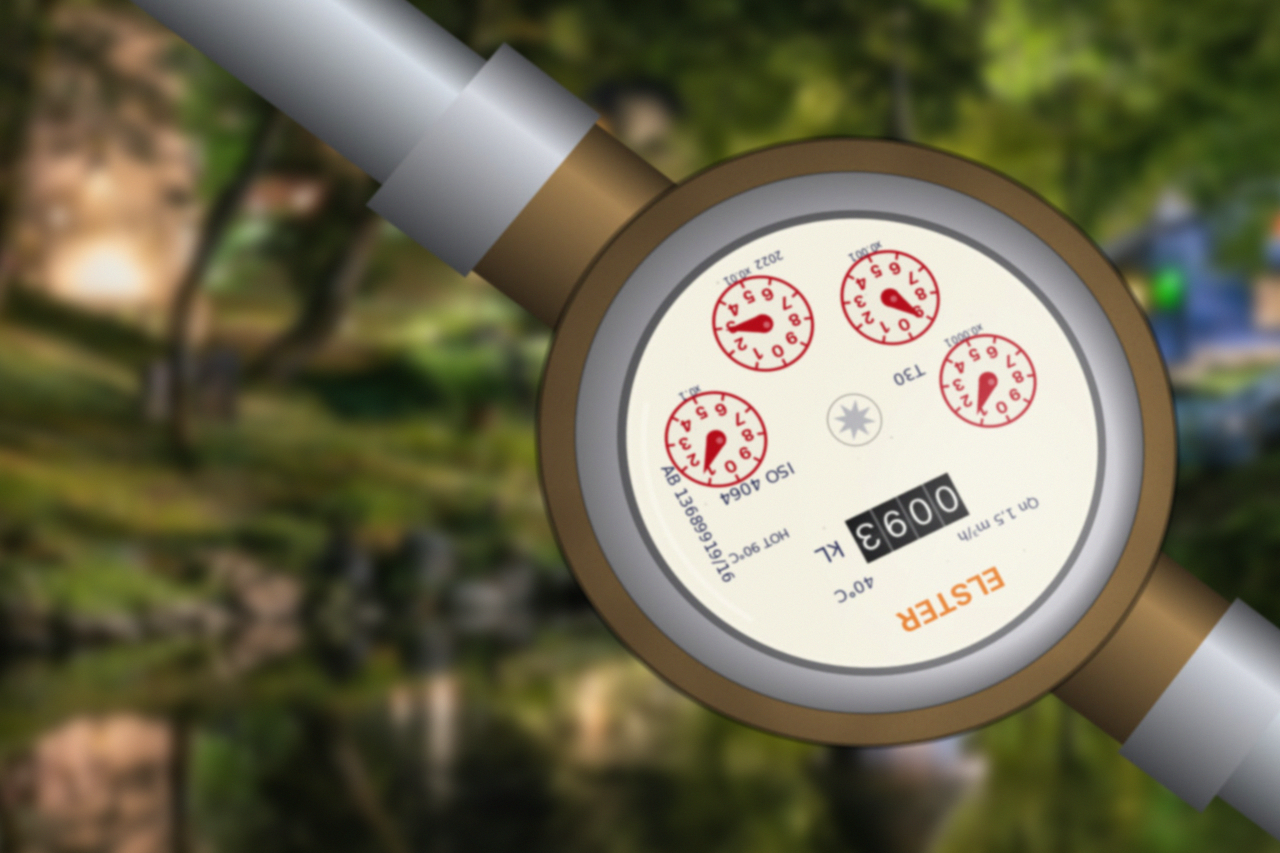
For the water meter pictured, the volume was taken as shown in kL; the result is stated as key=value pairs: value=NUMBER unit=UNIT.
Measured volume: value=93.1291 unit=kL
